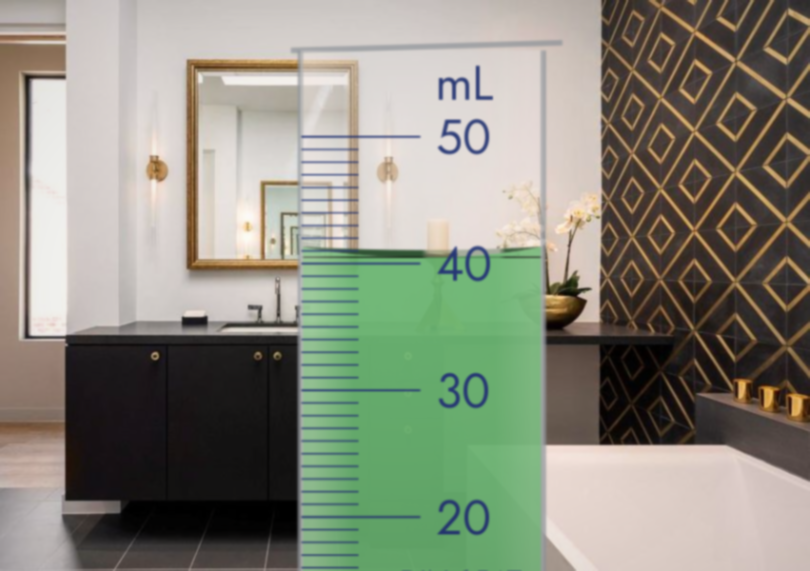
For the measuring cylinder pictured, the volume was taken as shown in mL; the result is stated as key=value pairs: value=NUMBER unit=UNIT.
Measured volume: value=40.5 unit=mL
